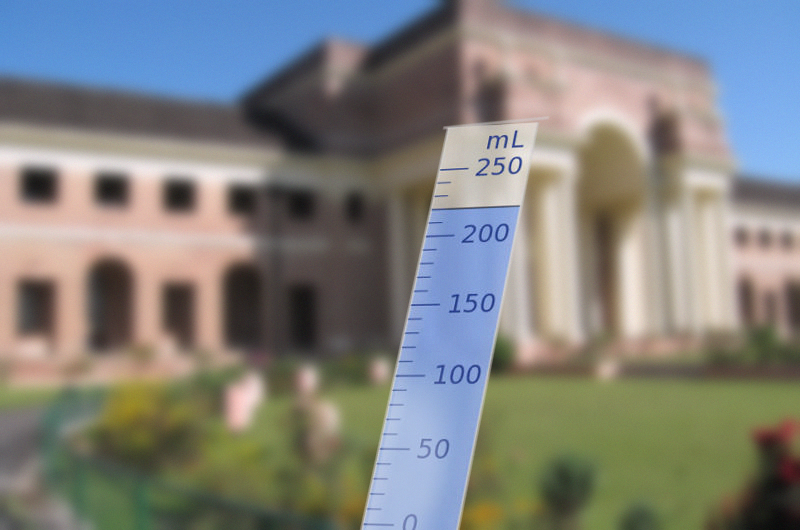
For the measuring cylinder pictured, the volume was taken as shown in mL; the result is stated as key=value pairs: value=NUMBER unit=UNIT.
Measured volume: value=220 unit=mL
